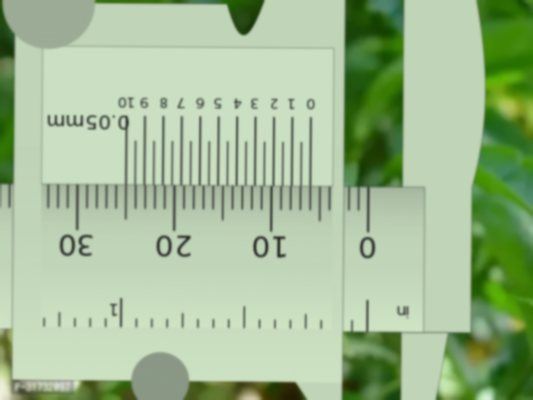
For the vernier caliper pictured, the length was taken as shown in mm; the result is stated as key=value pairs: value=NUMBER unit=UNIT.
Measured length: value=6.0 unit=mm
